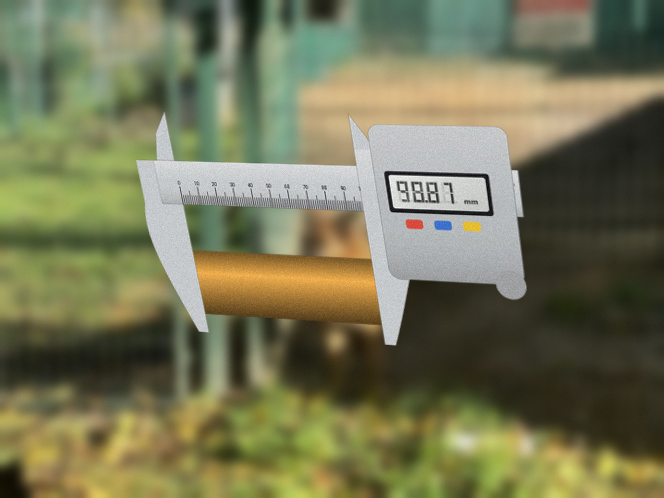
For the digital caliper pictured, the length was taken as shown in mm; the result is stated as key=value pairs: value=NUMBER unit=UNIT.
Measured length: value=98.87 unit=mm
